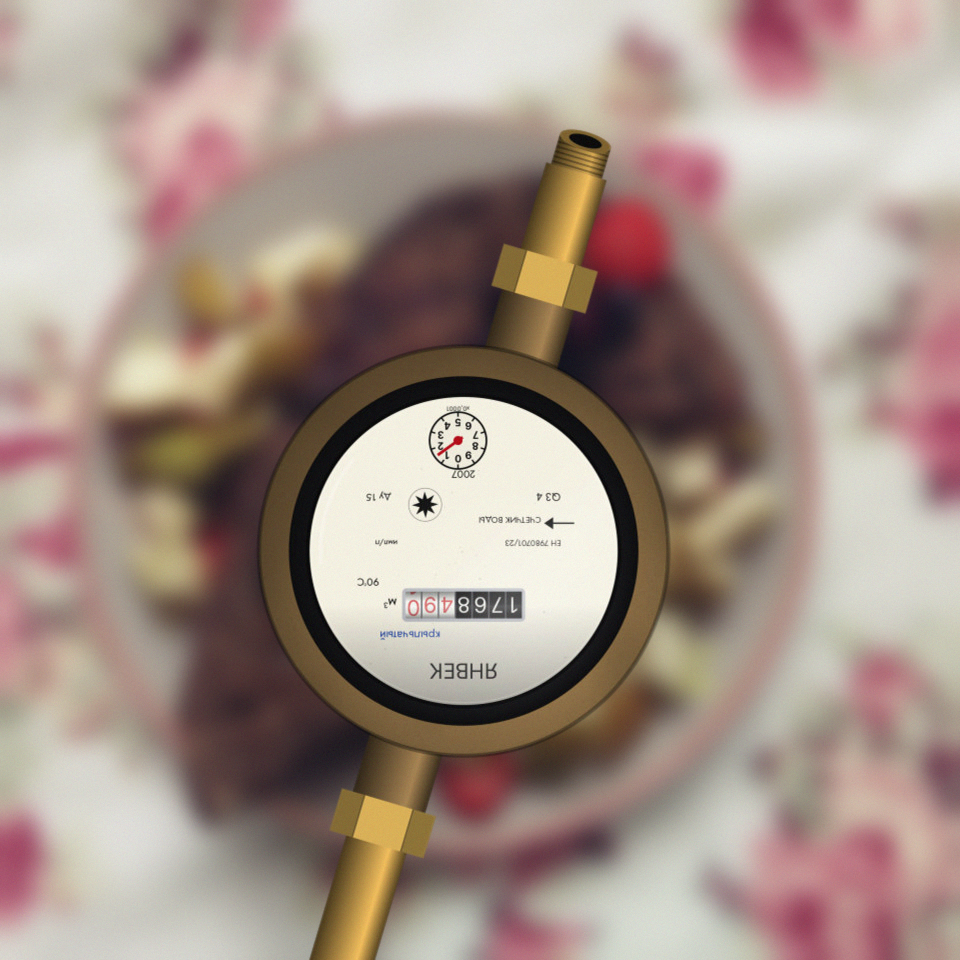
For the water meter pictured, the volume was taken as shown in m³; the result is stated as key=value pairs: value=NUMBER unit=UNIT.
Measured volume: value=1768.4901 unit=m³
